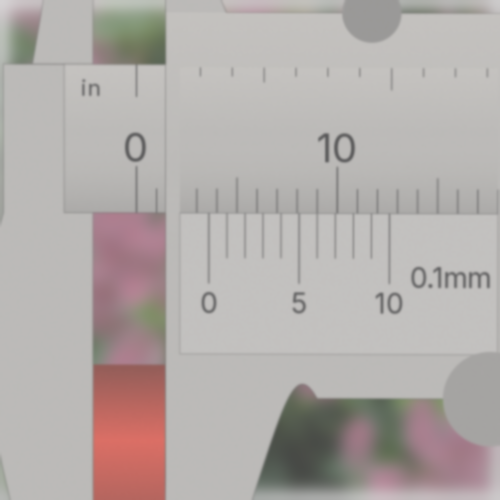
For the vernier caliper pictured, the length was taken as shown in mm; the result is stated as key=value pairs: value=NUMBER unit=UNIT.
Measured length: value=3.6 unit=mm
